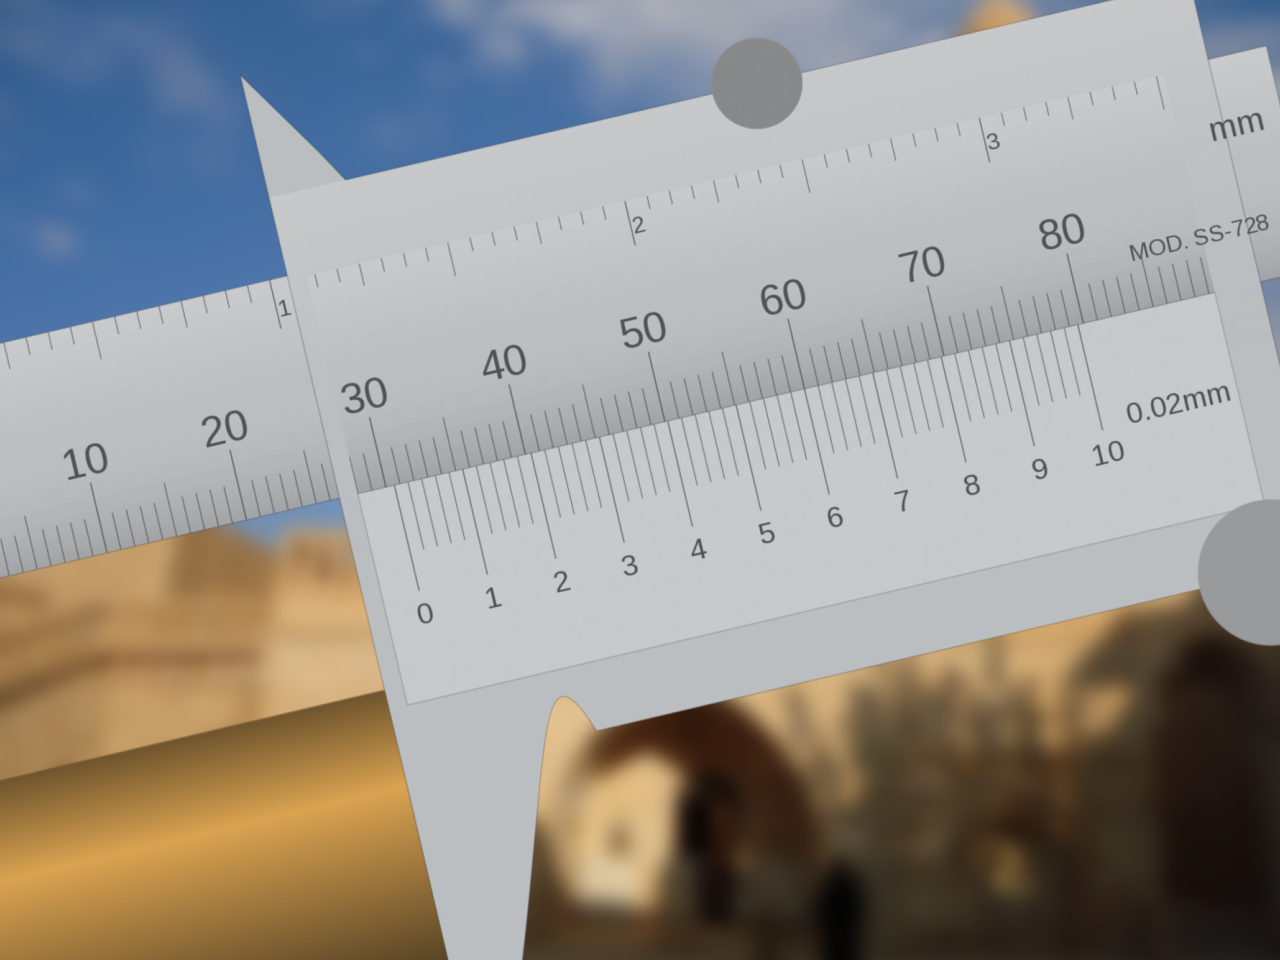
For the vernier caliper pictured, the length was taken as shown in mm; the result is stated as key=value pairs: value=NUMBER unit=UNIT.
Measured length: value=30.6 unit=mm
